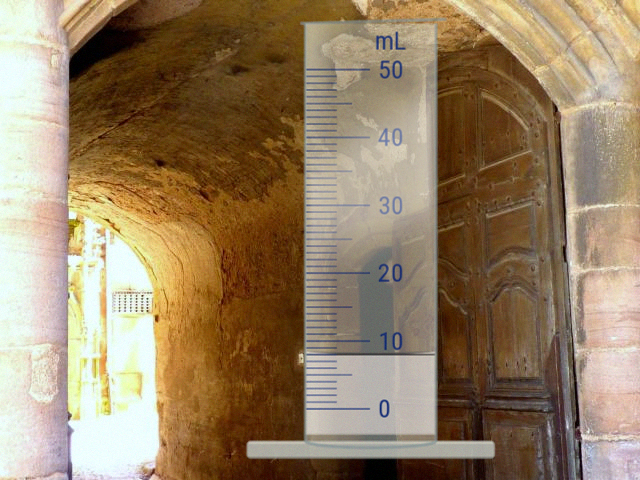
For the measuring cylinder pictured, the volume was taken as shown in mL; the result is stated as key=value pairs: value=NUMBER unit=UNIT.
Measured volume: value=8 unit=mL
